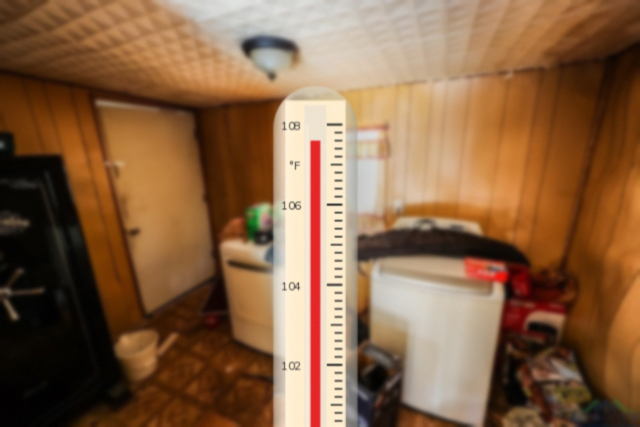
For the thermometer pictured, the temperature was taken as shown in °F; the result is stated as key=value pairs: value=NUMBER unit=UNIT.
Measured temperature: value=107.6 unit=°F
